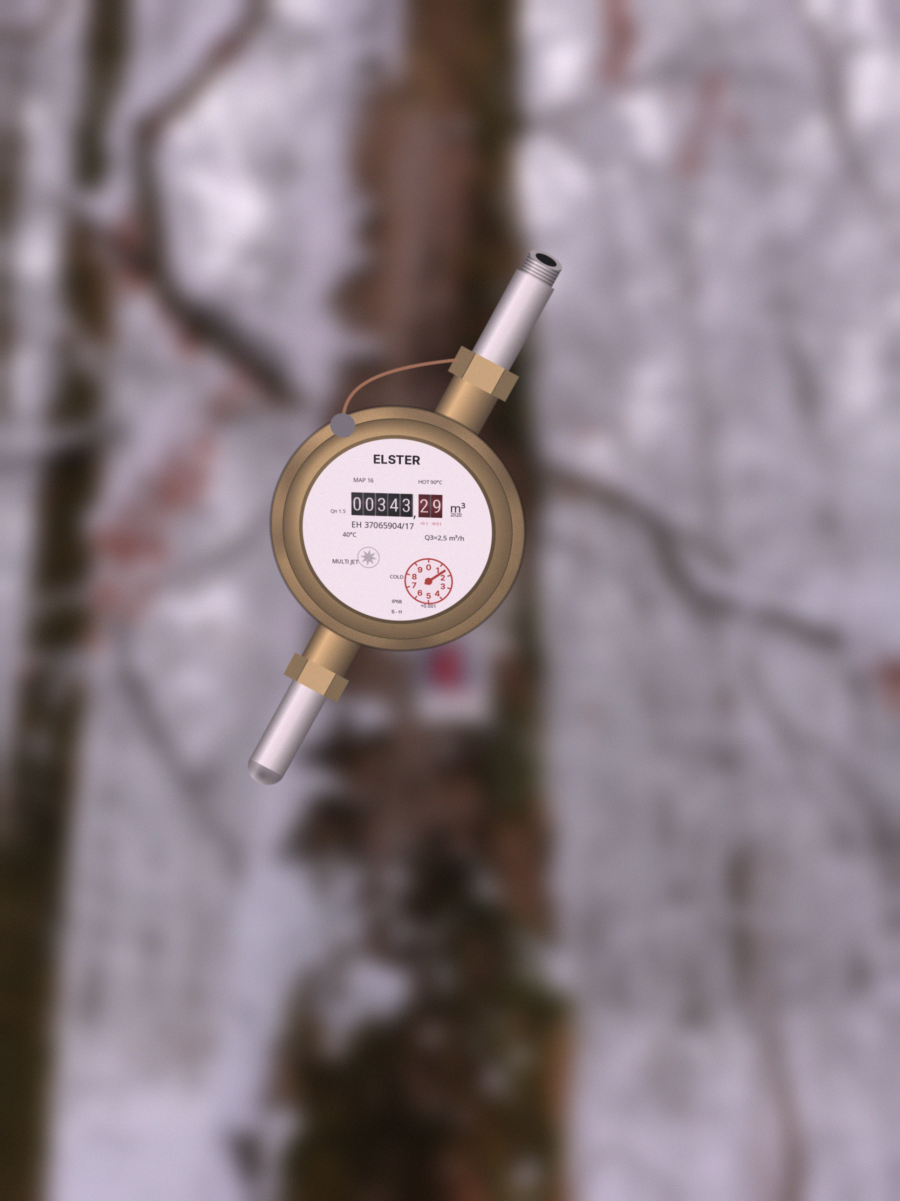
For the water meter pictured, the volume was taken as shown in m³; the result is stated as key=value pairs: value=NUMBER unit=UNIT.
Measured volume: value=343.291 unit=m³
